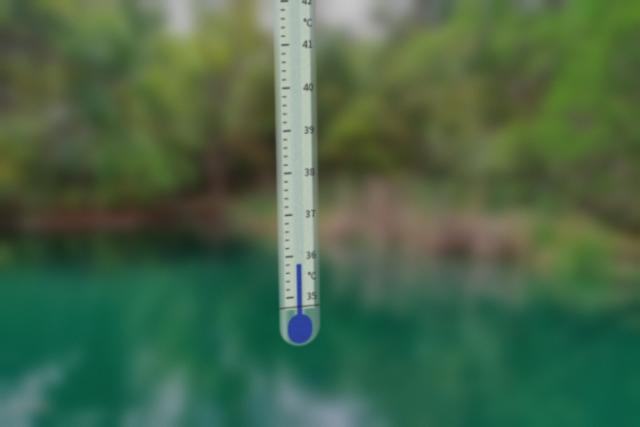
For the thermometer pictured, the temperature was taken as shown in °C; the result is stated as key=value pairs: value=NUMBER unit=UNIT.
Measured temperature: value=35.8 unit=°C
